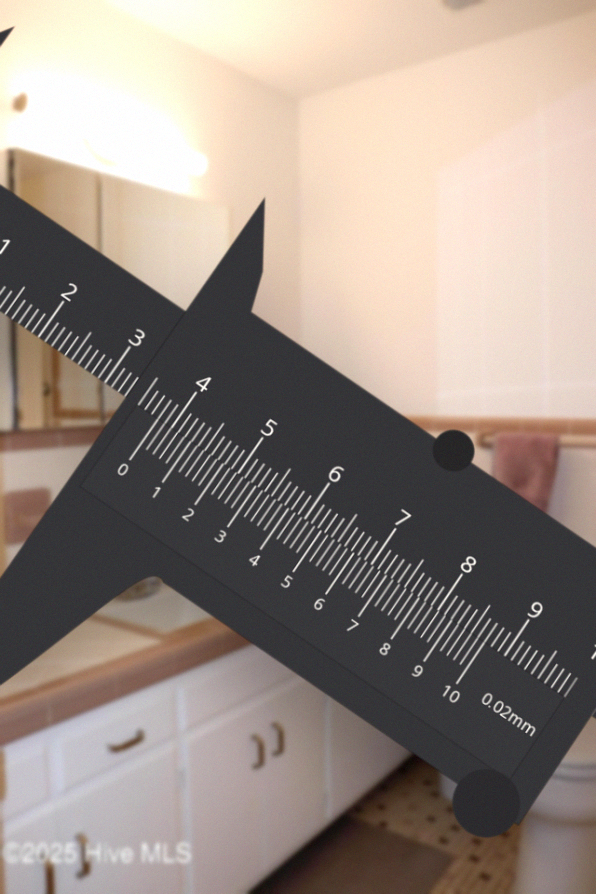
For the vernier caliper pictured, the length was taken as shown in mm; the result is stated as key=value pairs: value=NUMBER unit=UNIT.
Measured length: value=38.0 unit=mm
